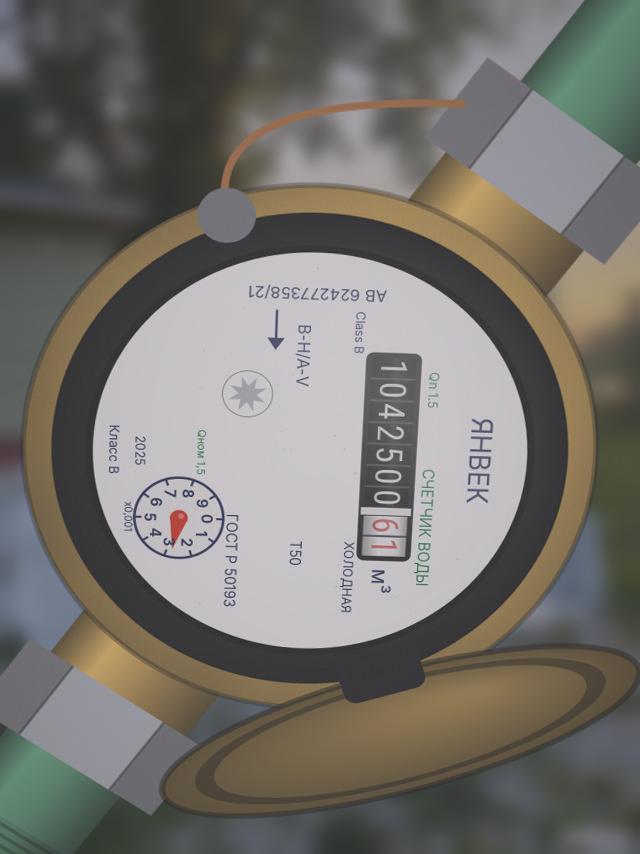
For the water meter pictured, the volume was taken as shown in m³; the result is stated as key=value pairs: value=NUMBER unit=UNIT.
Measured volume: value=1042500.612 unit=m³
